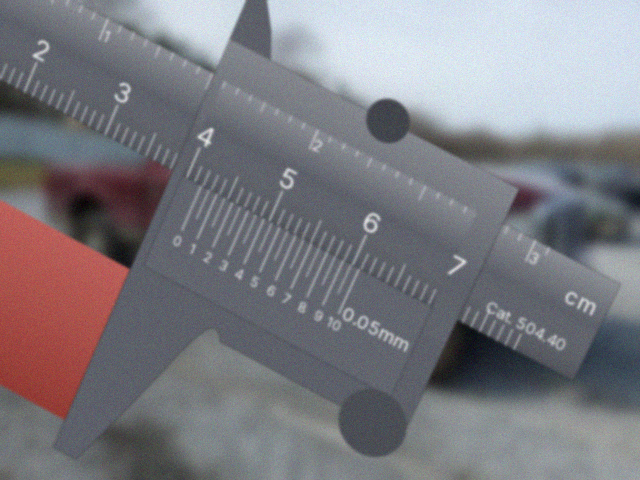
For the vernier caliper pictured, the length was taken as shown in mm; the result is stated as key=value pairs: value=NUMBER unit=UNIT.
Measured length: value=41.8 unit=mm
